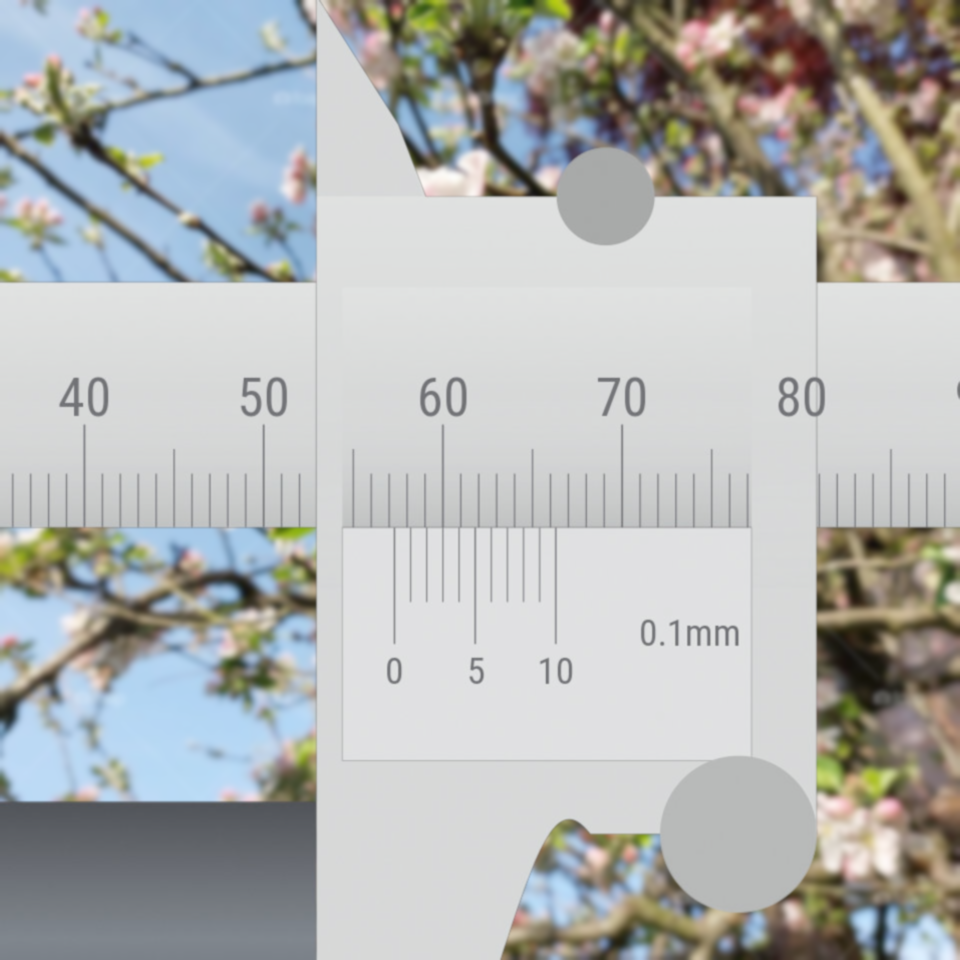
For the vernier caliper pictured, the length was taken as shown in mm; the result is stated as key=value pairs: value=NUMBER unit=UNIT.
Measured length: value=57.3 unit=mm
